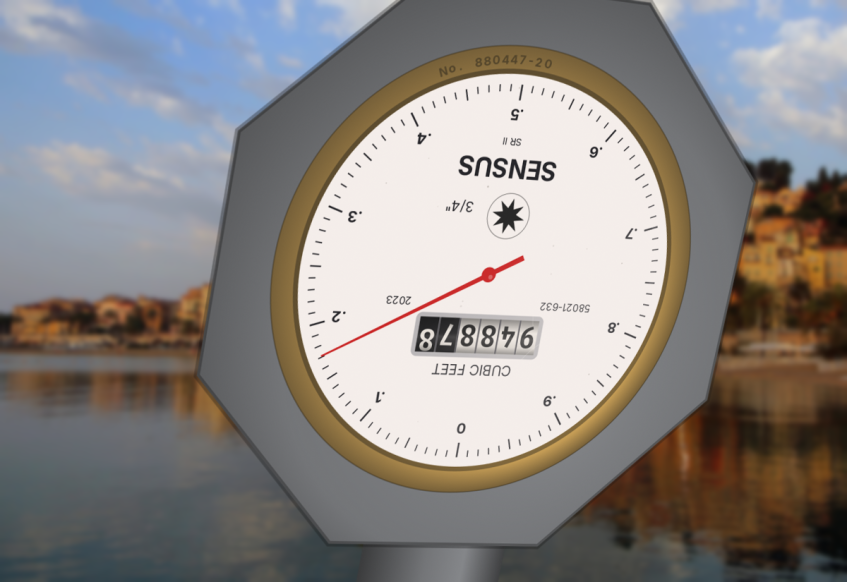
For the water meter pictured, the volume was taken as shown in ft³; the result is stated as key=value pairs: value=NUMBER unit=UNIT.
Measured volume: value=948878.17 unit=ft³
